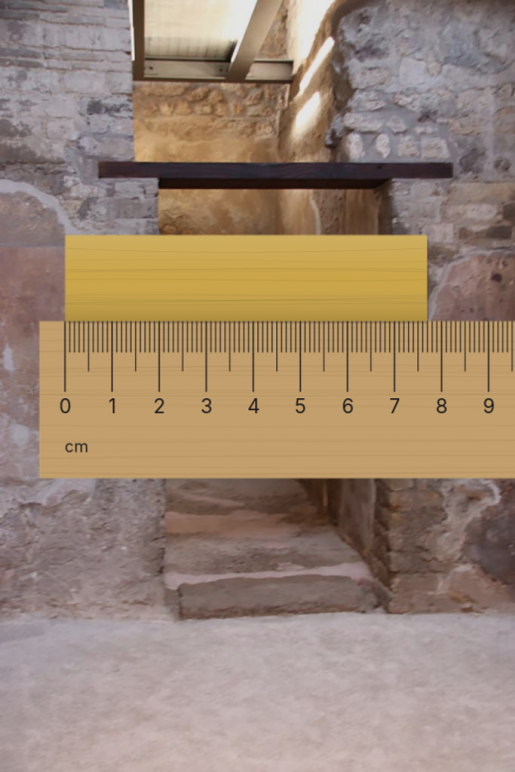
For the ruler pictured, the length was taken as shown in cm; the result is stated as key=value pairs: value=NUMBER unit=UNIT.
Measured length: value=7.7 unit=cm
